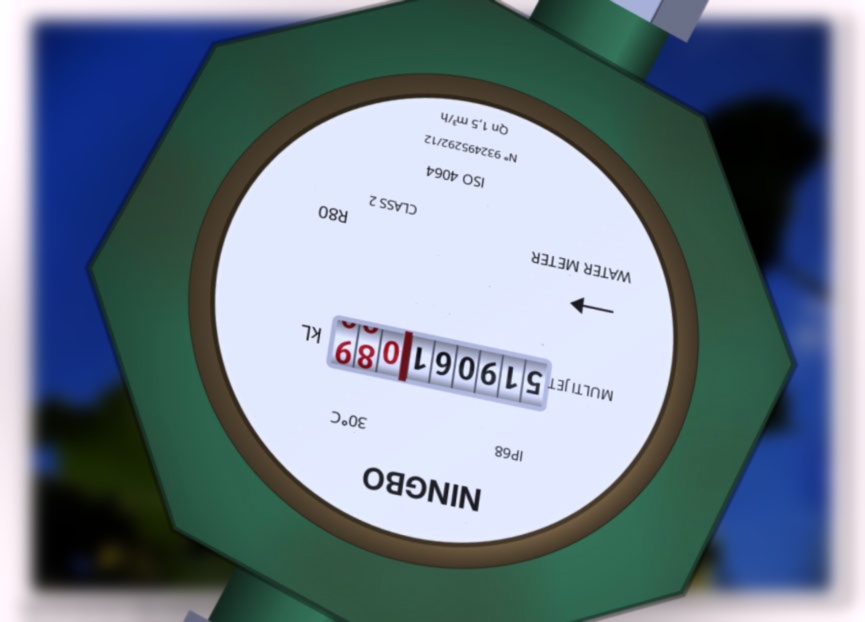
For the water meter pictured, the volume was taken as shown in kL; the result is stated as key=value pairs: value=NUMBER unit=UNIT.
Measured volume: value=519061.089 unit=kL
